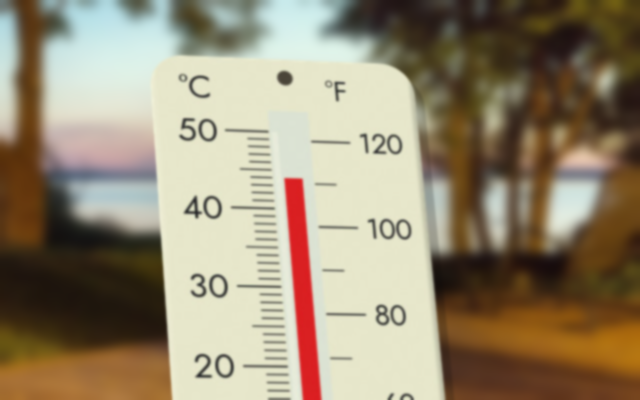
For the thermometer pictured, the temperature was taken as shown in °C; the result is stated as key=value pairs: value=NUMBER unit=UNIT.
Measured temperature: value=44 unit=°C
